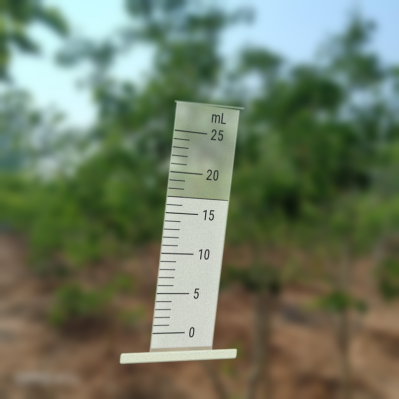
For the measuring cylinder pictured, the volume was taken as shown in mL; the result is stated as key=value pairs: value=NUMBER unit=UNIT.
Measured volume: value=17 unit=mL
